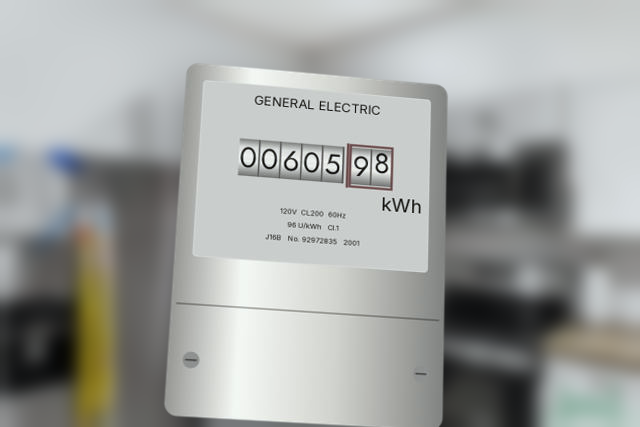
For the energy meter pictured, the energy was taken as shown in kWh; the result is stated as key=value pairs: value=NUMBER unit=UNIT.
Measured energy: value=605.98 unit=kWh
